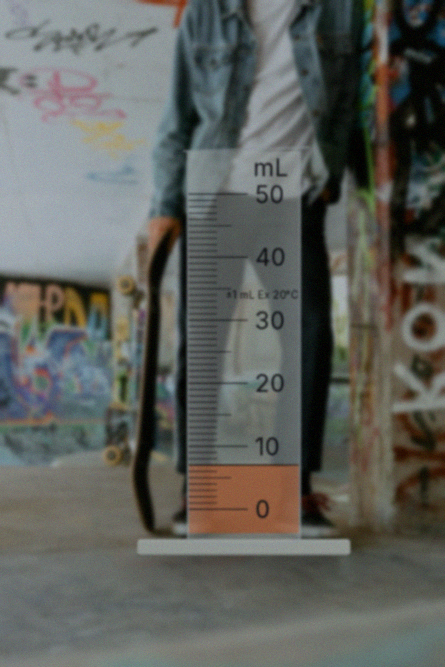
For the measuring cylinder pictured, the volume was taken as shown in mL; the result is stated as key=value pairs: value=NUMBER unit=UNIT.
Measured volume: value=7 unit=mL
